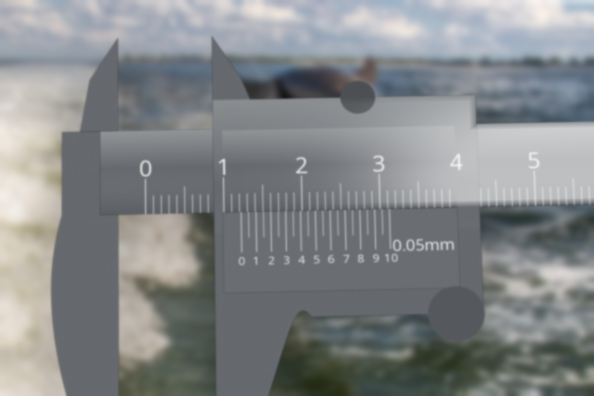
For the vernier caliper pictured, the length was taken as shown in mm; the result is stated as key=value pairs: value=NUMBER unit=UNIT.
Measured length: value=12.2 unit=mm
